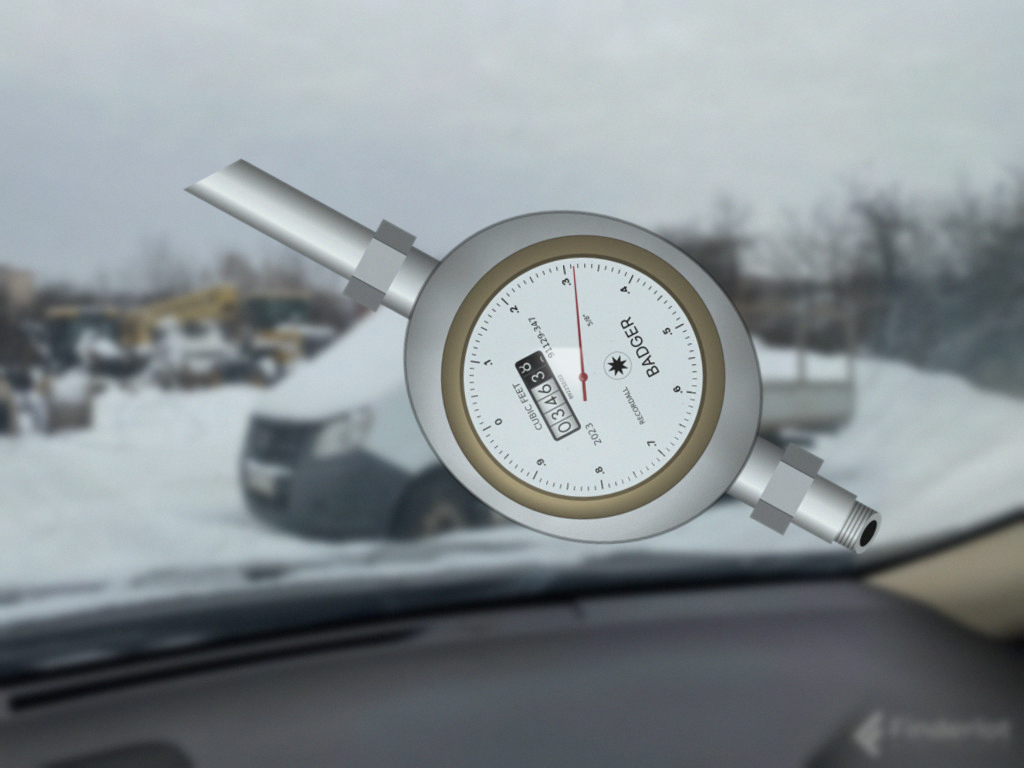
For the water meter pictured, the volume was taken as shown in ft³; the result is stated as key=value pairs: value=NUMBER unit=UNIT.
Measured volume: value=34638.31 unit=ft³
